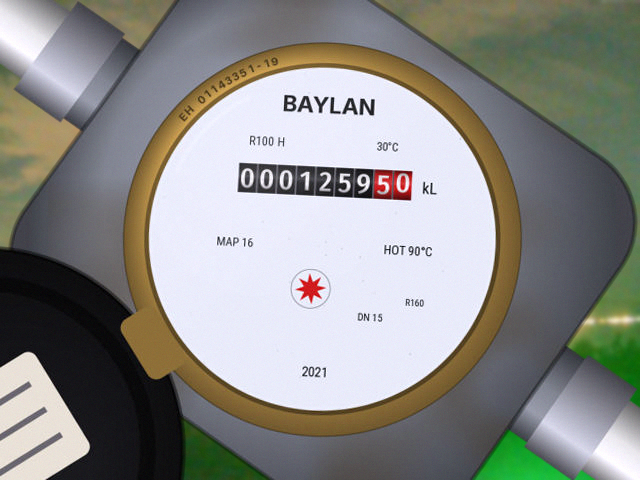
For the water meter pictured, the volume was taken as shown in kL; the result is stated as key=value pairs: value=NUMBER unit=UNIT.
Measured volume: value=1259.50 unit=kL
